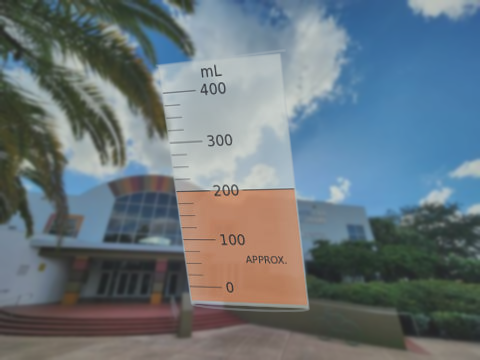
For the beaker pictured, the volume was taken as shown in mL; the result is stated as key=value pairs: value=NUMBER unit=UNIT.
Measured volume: value=200 unit=mL
